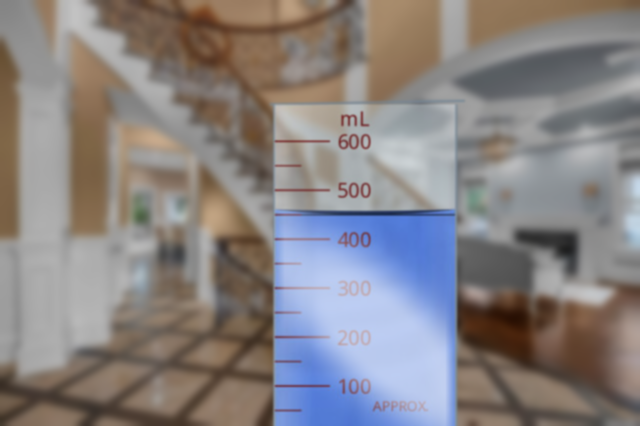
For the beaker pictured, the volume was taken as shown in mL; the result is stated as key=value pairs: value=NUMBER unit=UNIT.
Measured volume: value=450 unit=mL
